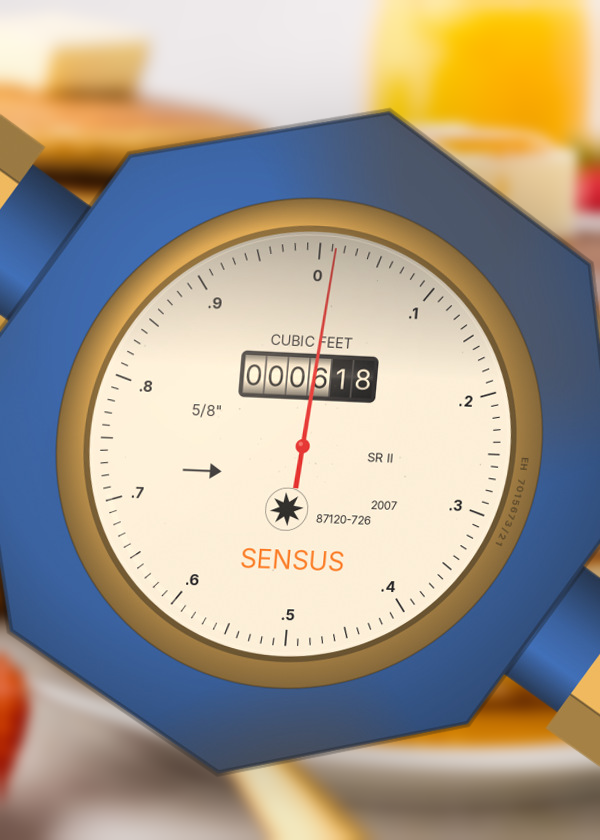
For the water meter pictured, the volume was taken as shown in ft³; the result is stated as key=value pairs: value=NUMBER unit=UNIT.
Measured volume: value=618.01 unit=ft³
